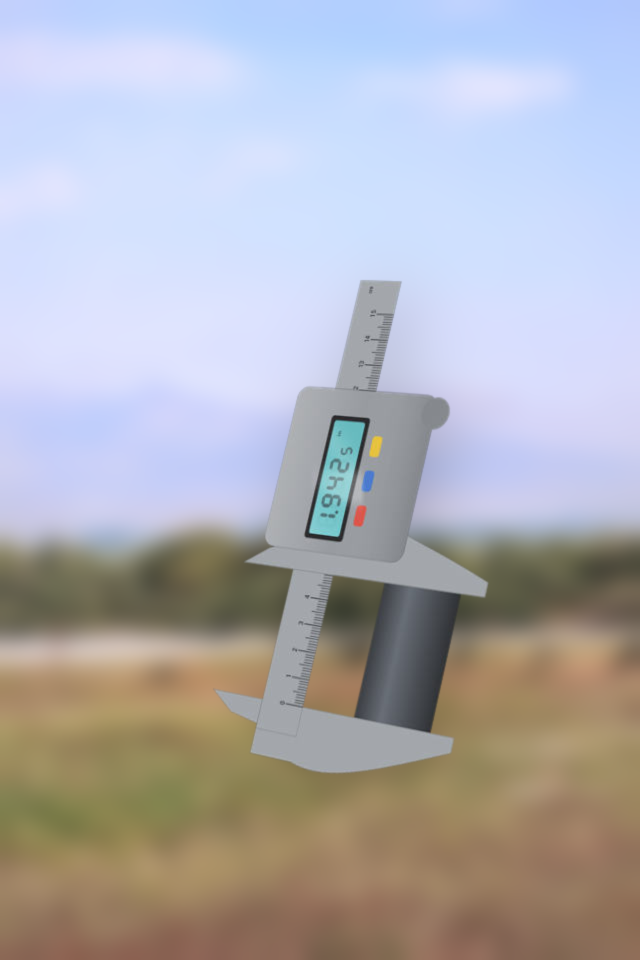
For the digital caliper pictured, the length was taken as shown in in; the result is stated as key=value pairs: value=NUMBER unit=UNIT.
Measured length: value=1.9425 unit=in
